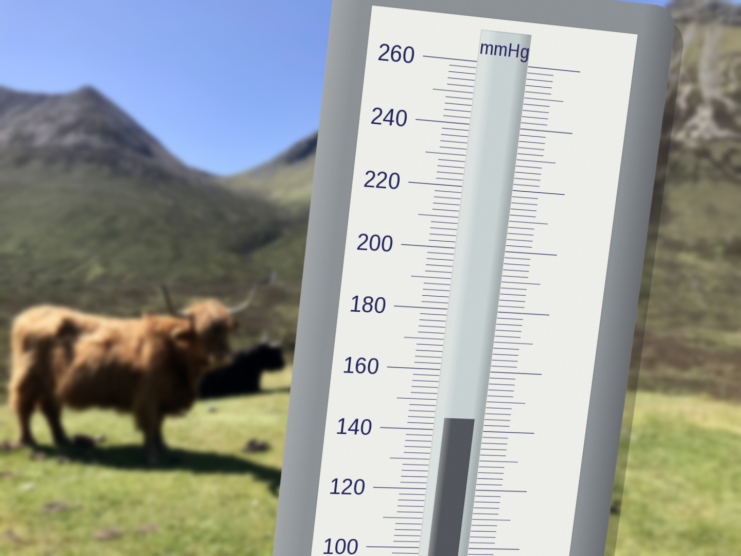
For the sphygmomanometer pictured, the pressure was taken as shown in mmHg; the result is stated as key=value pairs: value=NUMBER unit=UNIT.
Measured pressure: value=144 unit=mmHg
